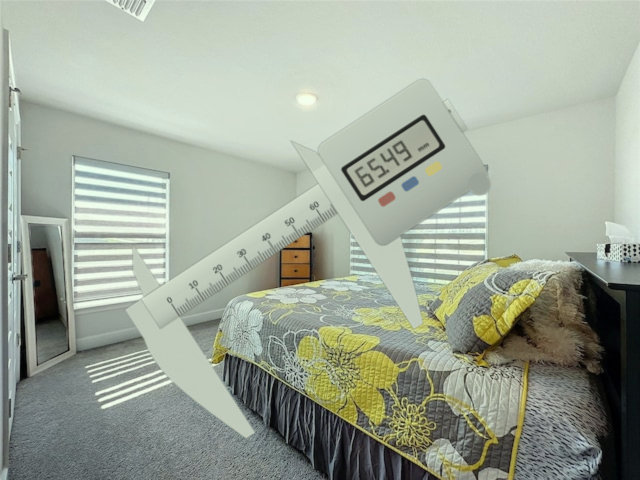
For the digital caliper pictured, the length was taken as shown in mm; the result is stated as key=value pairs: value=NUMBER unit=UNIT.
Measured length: value=65.49 unit=mm
